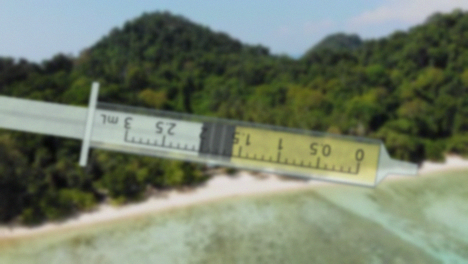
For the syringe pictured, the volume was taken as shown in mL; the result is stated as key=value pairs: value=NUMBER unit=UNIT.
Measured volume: value=1.6 unit=mL
